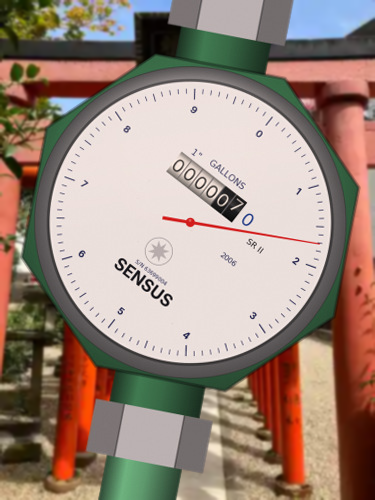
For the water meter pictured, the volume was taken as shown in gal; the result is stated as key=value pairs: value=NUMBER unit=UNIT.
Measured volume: value=71.7 unit=gal
